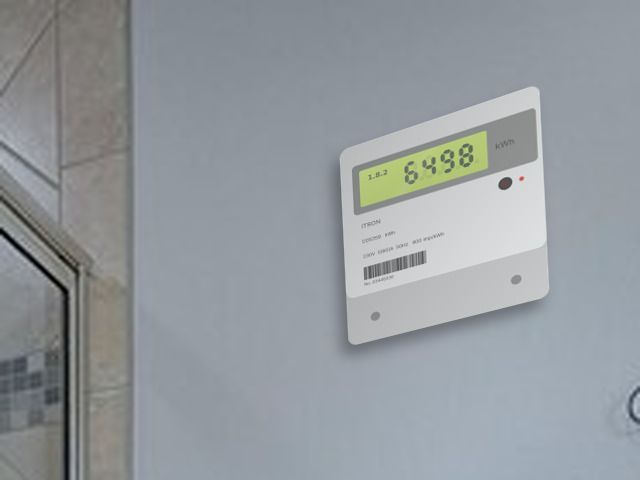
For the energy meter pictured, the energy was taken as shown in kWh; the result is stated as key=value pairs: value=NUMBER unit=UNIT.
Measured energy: value=6498 unit=kWh
